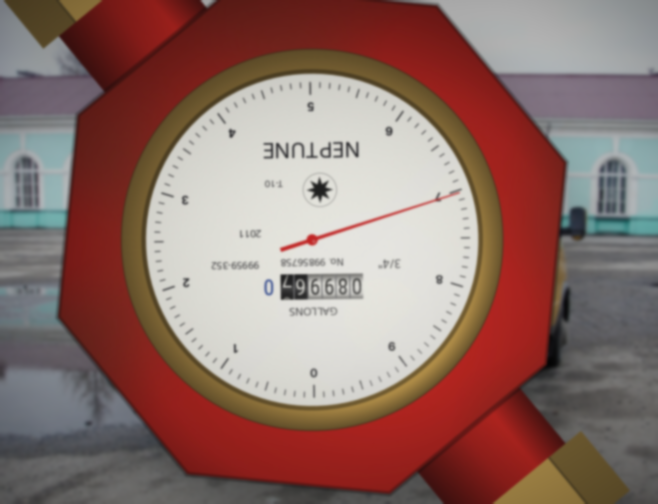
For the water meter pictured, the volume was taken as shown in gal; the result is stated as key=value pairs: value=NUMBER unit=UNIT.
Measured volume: value=899667.0 unit=gal
